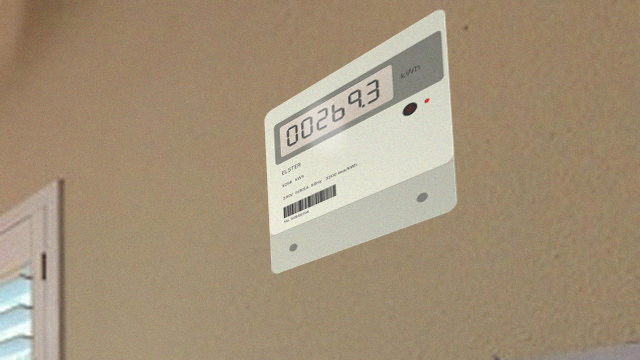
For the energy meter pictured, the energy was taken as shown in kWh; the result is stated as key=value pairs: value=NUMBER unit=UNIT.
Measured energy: value=269.3 unit=kWh
